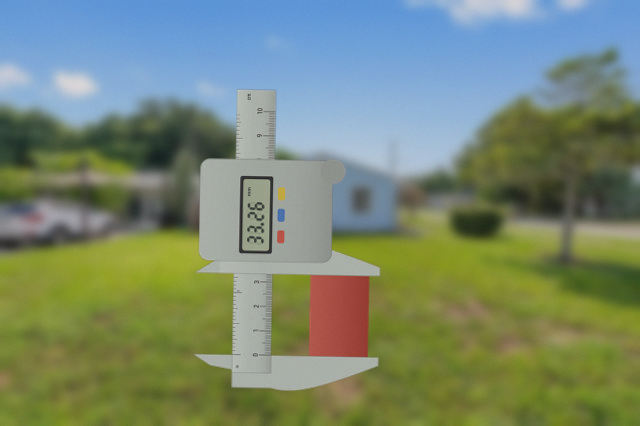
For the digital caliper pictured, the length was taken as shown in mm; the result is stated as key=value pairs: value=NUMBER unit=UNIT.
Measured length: value=33.26 unit=mm
